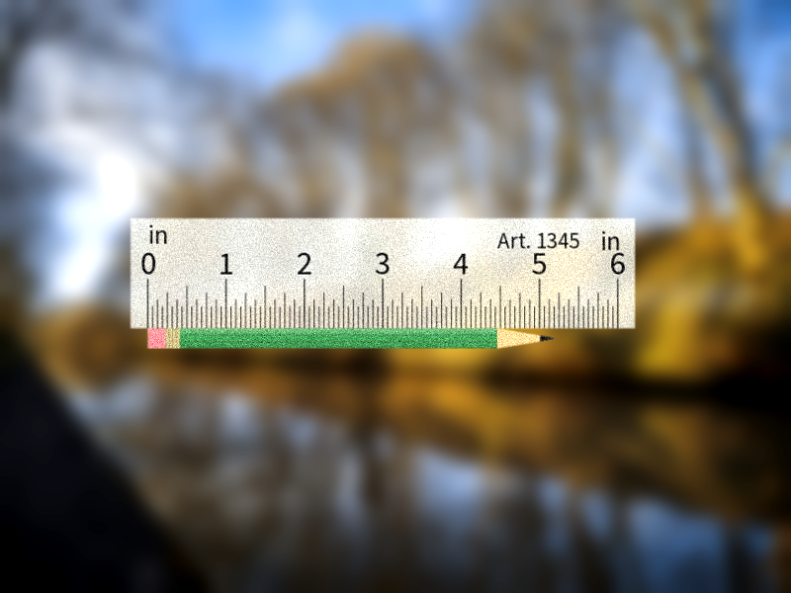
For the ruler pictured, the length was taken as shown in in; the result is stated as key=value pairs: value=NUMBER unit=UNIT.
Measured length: value=5.1875 unit=in
